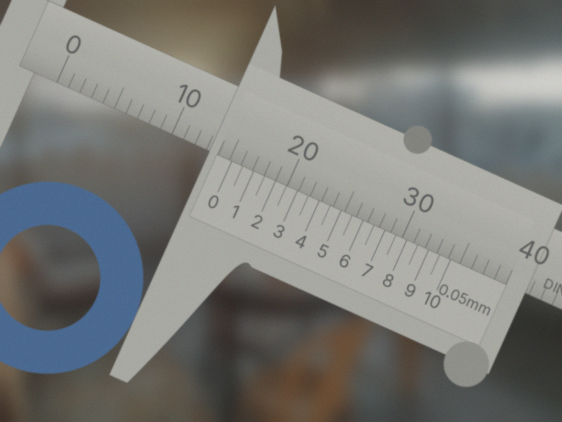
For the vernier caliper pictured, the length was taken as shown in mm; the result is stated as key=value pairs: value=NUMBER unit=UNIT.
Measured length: value=15.2 unit=mm
